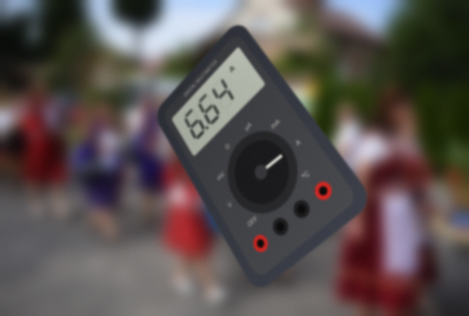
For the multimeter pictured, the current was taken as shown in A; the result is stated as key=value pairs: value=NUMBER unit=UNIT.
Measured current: value=6.64 unit=A
